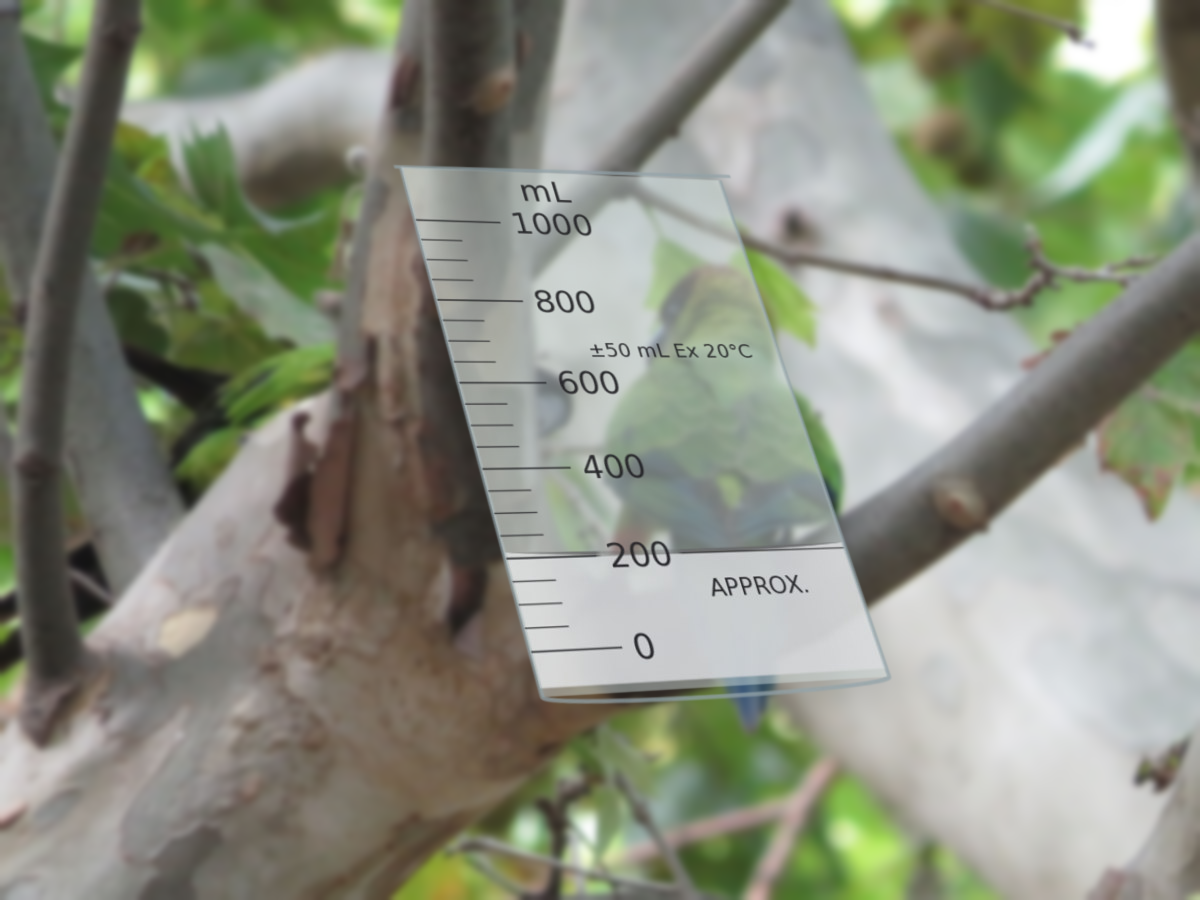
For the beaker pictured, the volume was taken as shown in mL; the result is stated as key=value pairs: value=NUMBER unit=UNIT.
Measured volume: value=200 unit=mL
